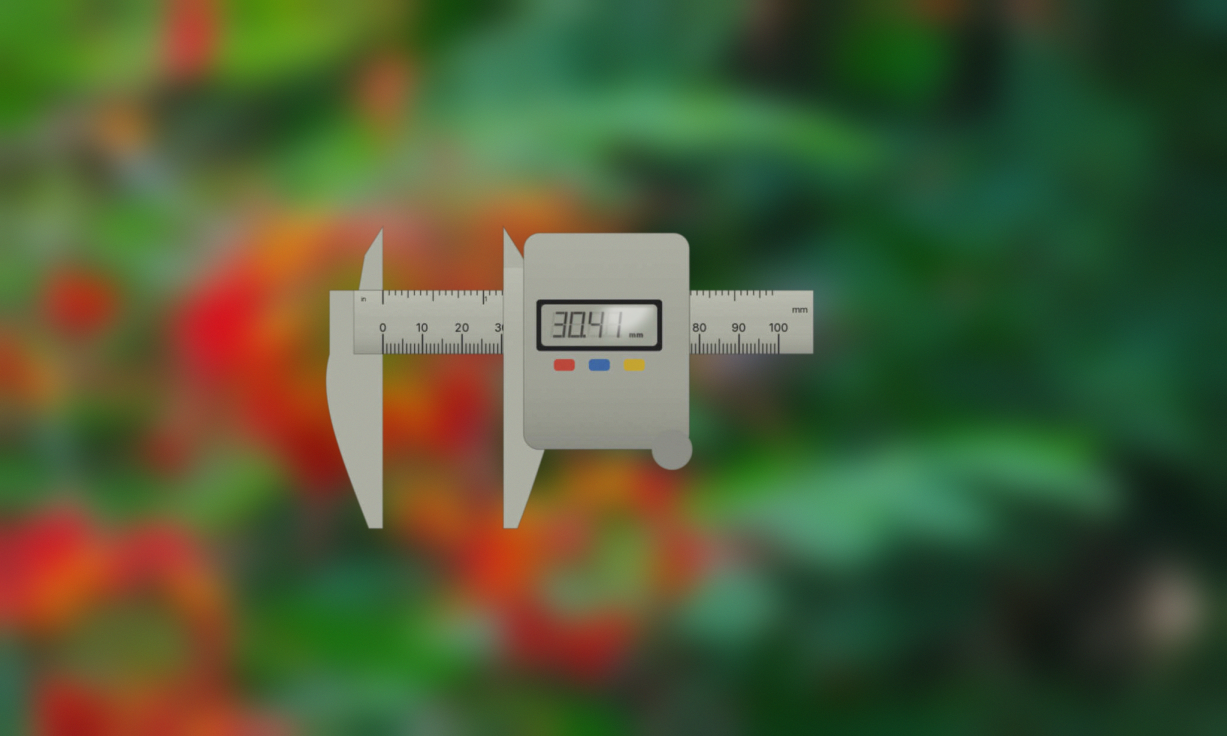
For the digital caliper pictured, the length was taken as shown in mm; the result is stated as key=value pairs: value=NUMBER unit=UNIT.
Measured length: value=30.41 unit=mm
